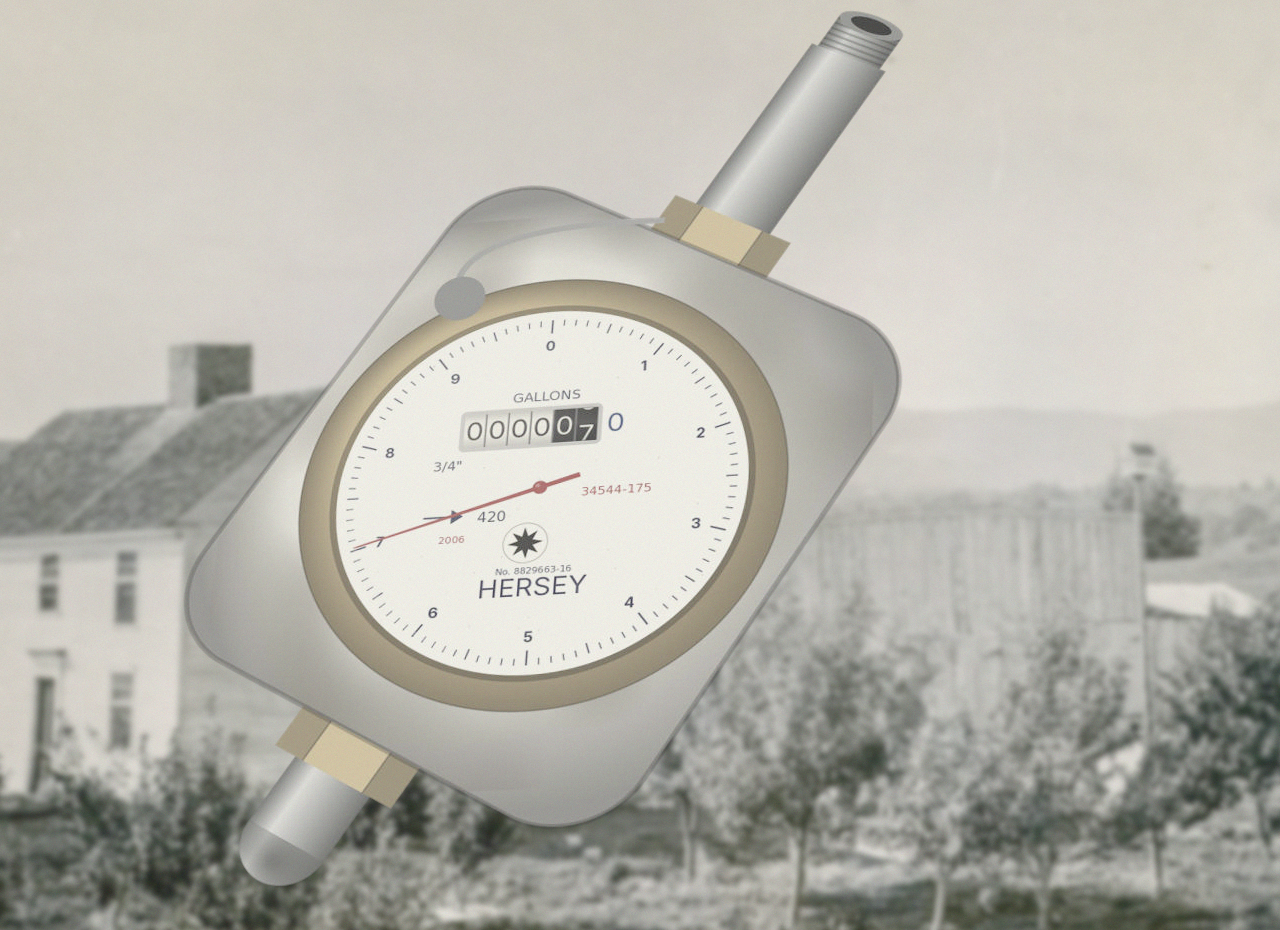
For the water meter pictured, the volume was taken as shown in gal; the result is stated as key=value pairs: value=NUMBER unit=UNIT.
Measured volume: value=67.0 unit=gal
